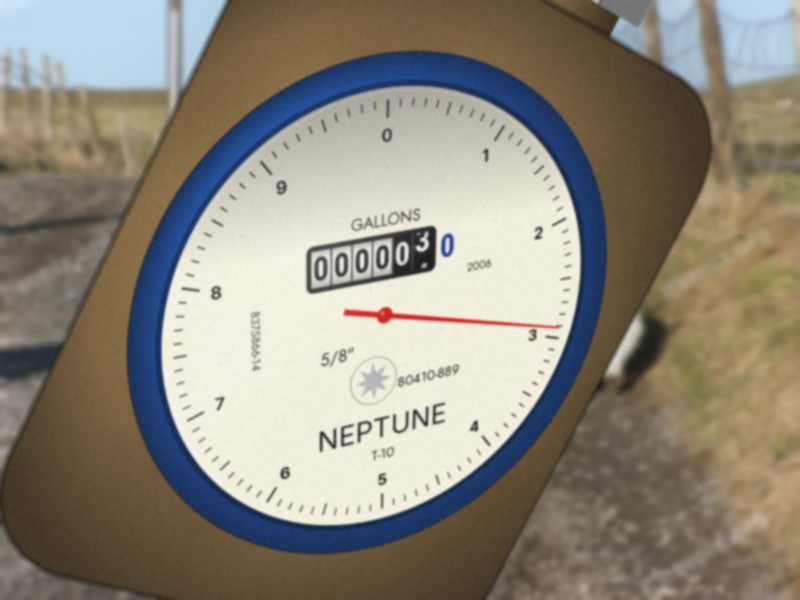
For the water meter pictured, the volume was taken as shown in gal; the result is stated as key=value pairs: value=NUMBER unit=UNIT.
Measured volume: value=32.9 unit=gal
